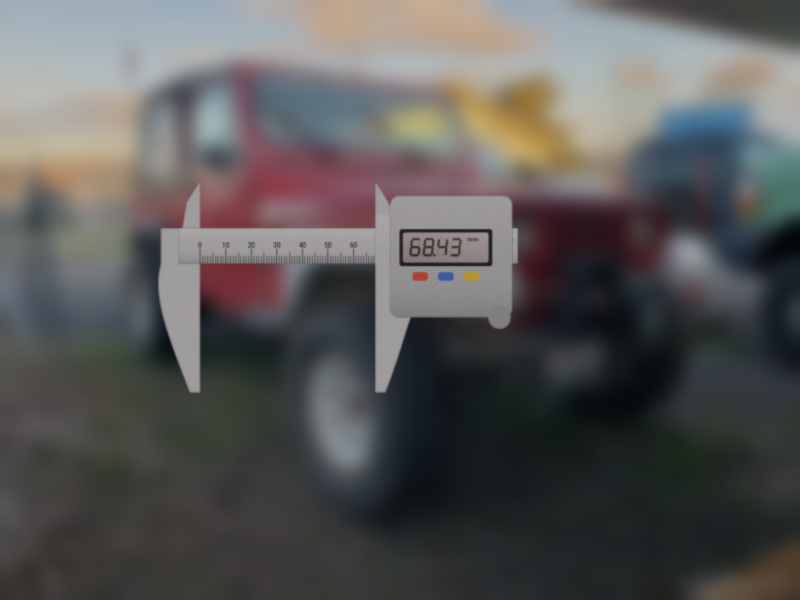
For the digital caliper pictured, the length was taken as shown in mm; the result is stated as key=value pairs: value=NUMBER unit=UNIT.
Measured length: value=68.43 unit=mm
